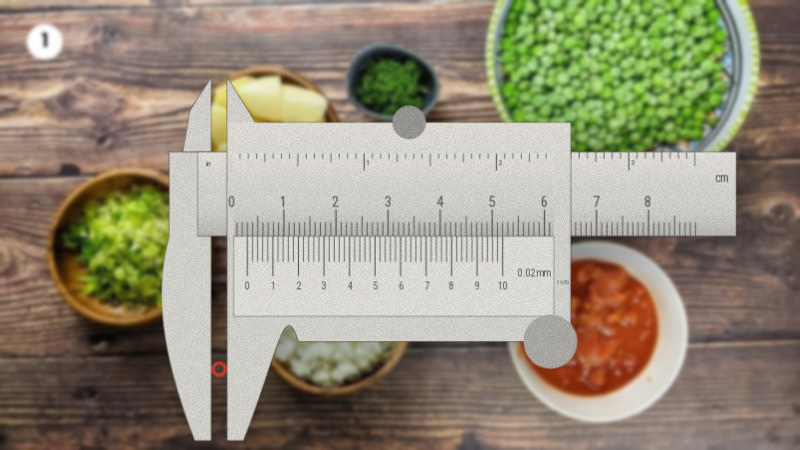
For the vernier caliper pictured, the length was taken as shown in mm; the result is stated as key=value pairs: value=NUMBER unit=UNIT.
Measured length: value=3.0 unit=mm
